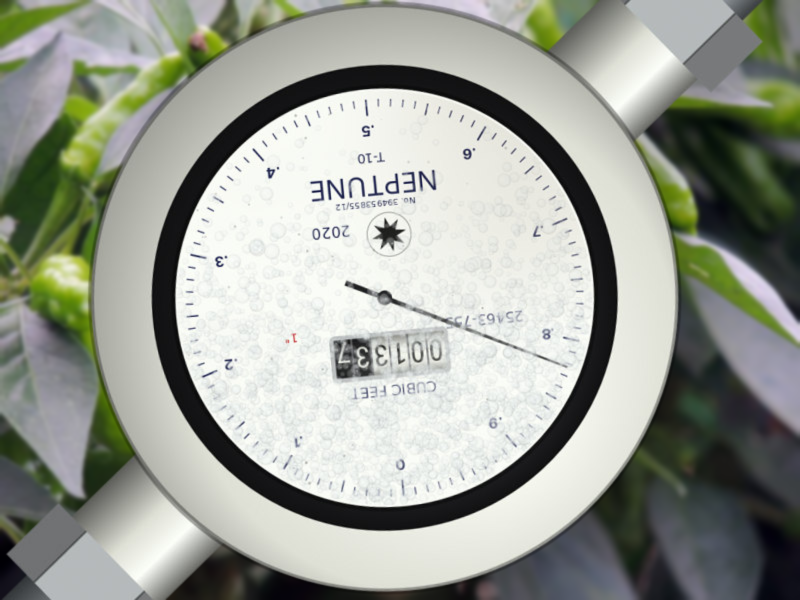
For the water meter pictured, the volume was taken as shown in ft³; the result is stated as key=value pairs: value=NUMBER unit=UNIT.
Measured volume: value=1336.82 unit=ft³
